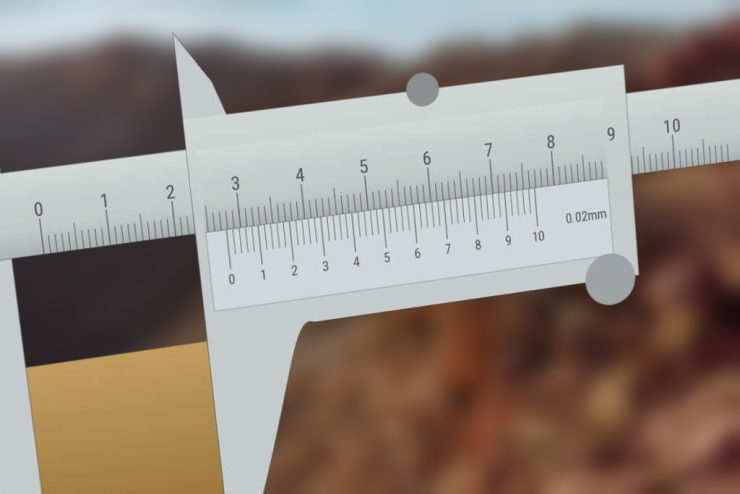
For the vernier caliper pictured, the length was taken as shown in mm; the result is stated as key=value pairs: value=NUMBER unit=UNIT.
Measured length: value=27.8 unit=mm
